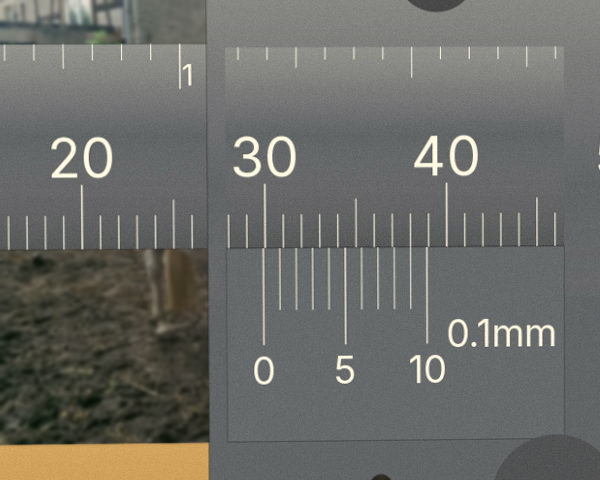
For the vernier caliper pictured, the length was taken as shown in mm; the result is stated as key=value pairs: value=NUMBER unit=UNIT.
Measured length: value=29.9 unit=mm
